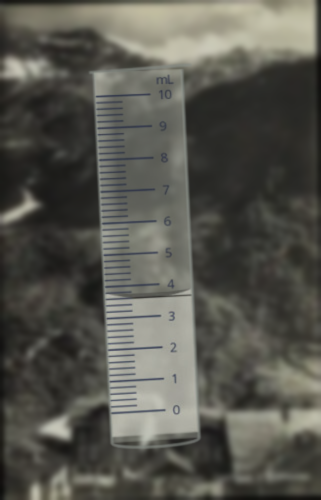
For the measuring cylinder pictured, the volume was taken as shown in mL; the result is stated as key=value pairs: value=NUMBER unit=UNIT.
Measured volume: value=3.6 unit=mL
